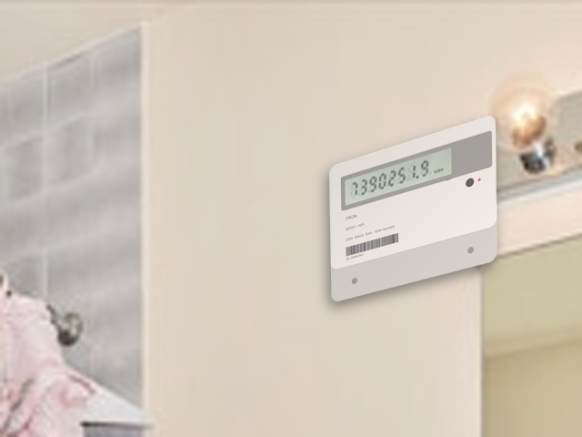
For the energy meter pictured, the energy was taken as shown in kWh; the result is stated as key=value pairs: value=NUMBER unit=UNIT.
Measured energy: value=7390251.9 unit=kWh
